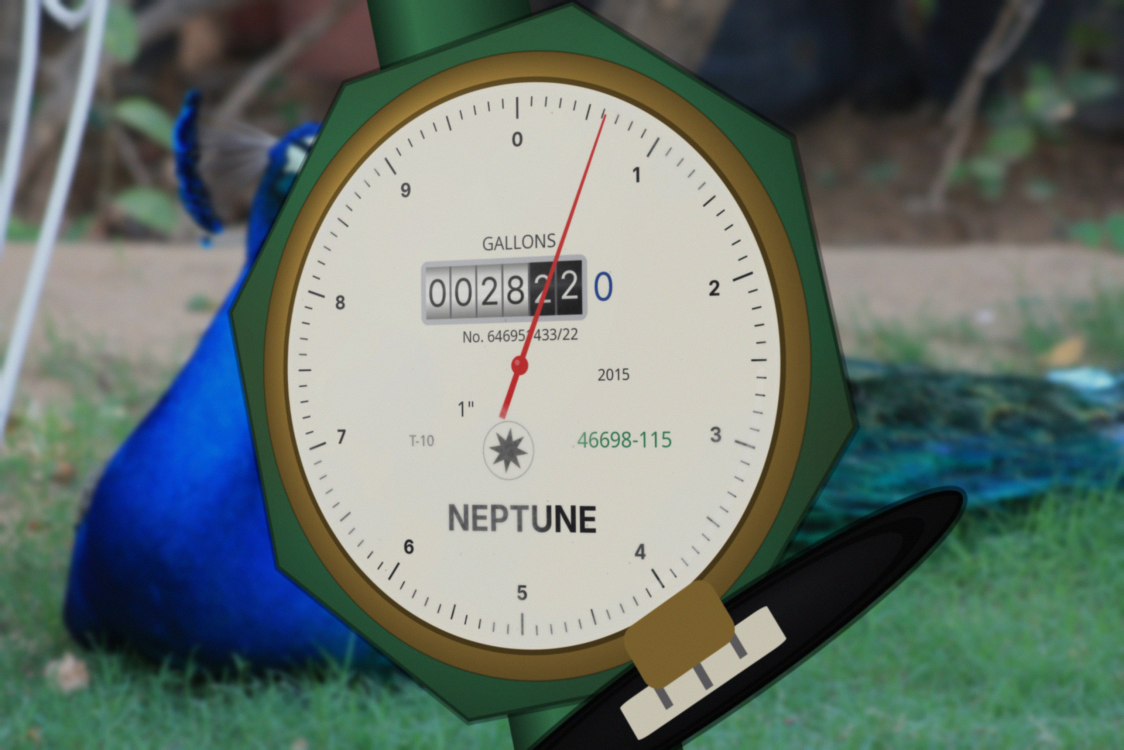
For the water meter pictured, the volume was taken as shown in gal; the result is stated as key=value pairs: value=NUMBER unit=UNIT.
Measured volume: value=28220.6 unit=gal
